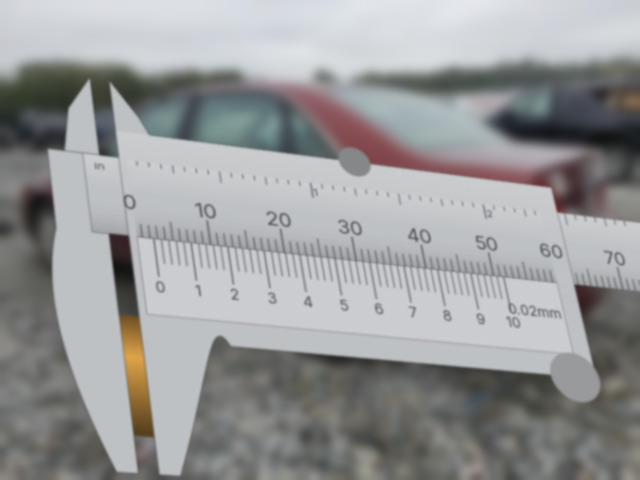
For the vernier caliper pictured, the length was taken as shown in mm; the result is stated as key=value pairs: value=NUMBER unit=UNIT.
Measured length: value=2.5 unit=mm
